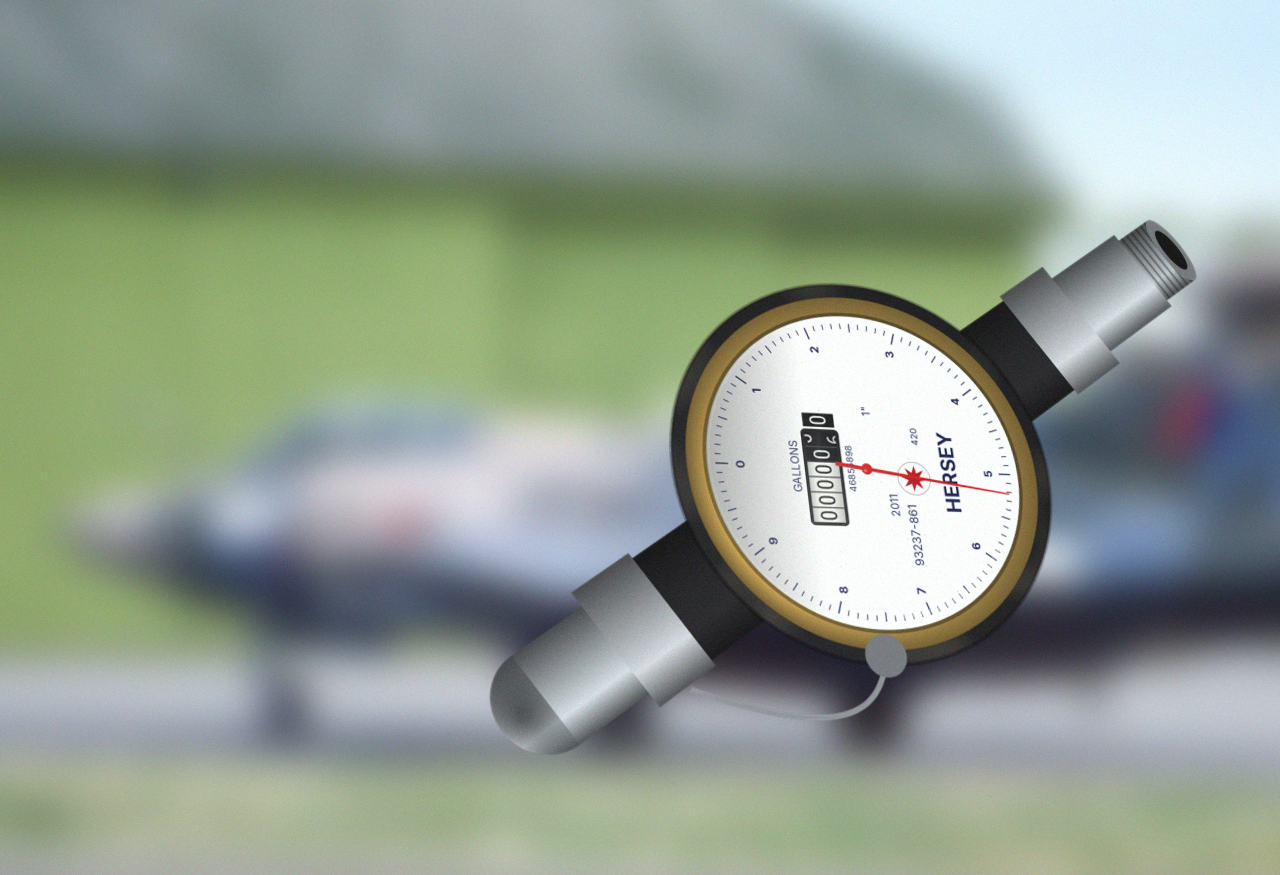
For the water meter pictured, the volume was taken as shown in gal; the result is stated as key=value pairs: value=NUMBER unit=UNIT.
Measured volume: value=55.2 unit=gal
